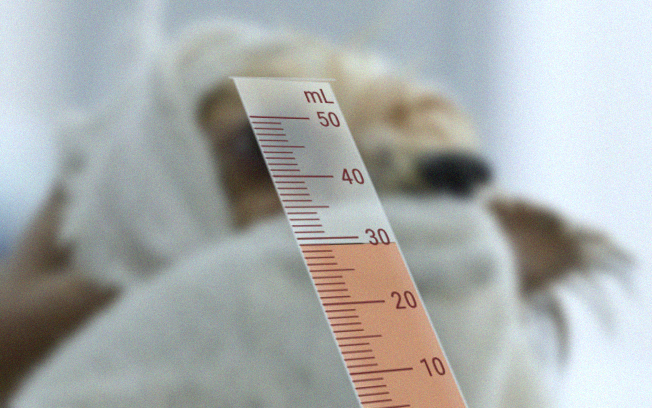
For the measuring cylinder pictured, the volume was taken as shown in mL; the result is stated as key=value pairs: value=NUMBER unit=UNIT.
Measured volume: value=29 unit=mL
